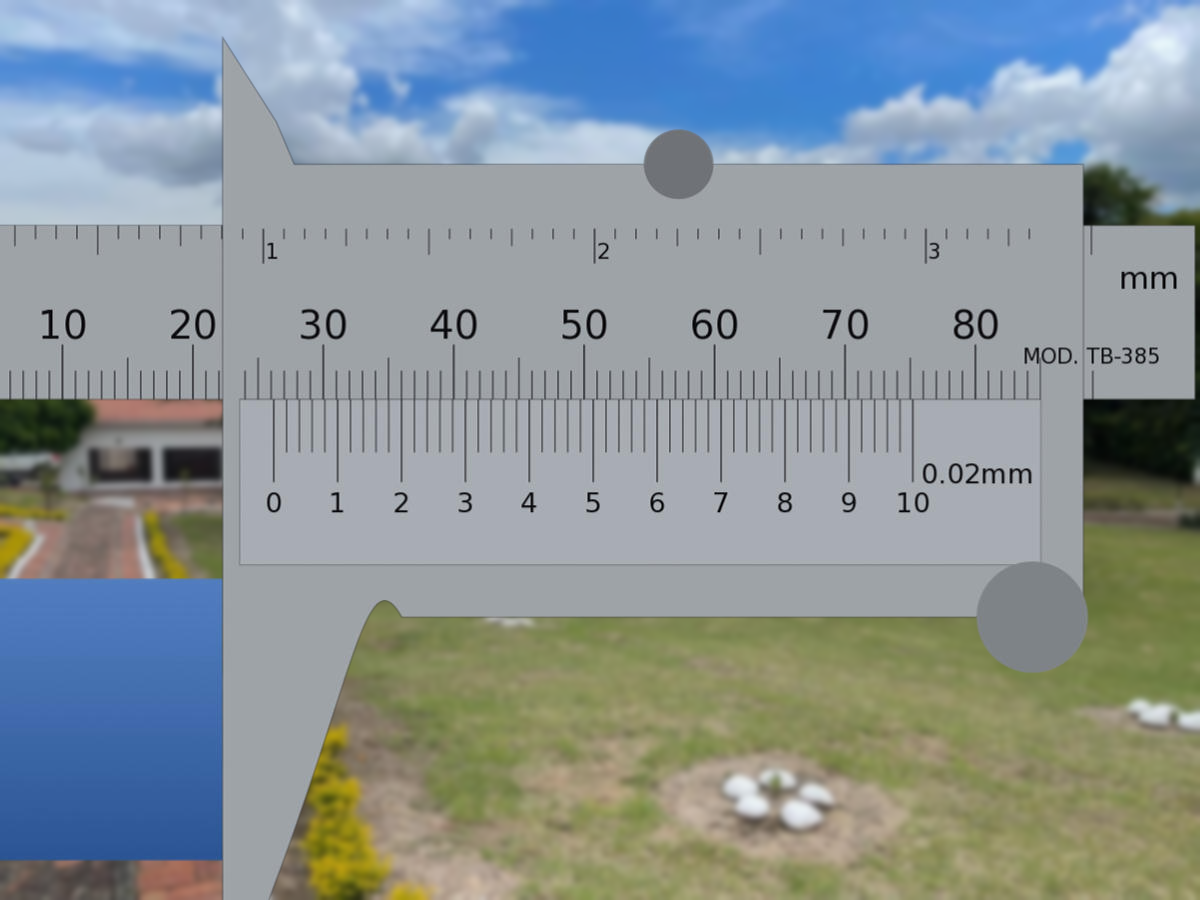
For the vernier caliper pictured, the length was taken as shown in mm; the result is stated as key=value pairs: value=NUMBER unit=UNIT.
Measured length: value=26.2 unit=mm
